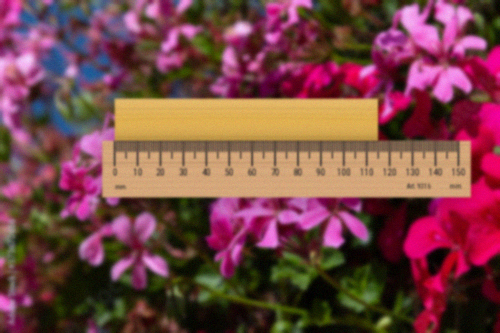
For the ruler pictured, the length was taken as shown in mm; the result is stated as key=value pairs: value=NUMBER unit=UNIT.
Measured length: value=115 unit=mm
